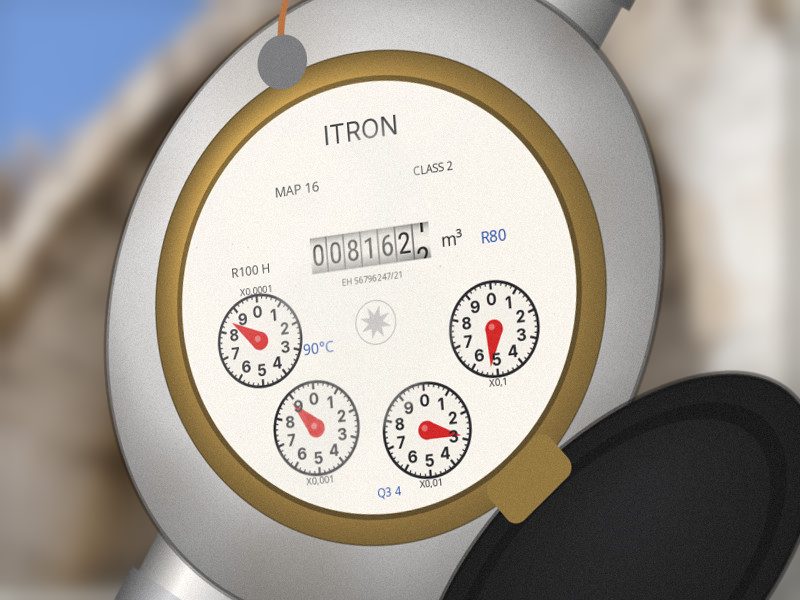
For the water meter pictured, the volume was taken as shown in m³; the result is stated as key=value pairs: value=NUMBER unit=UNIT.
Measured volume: value=81621.5288 unit=m³
